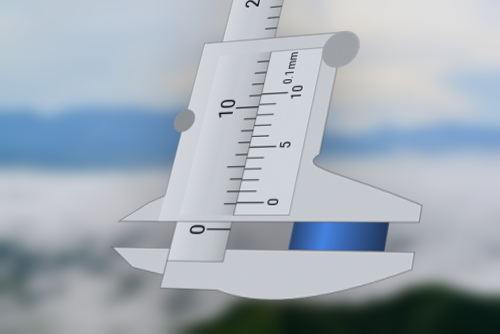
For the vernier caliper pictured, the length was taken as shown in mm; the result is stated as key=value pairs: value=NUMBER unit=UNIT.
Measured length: value=2.1 unit=mm
